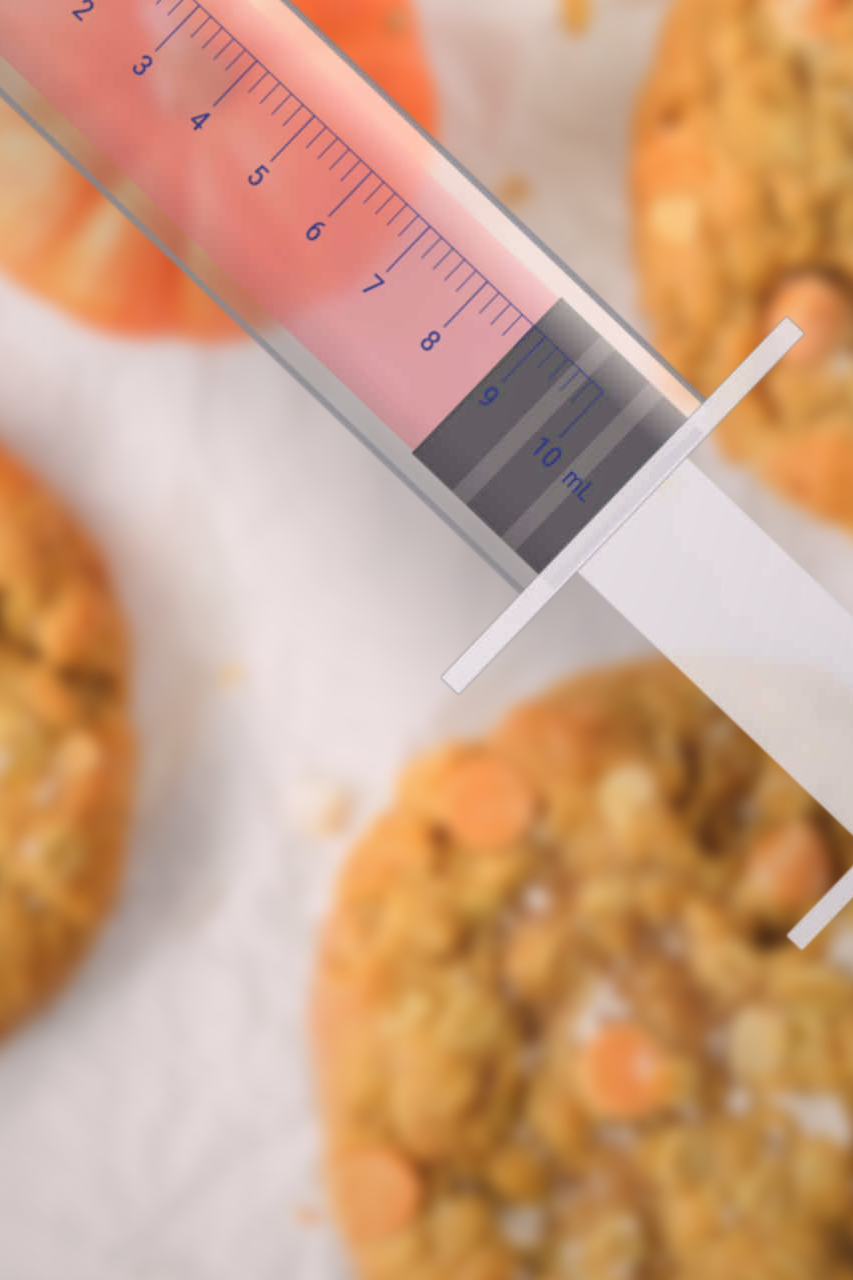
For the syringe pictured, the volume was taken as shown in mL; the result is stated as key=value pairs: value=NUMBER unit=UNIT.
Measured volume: value=8.8 unit=mL
